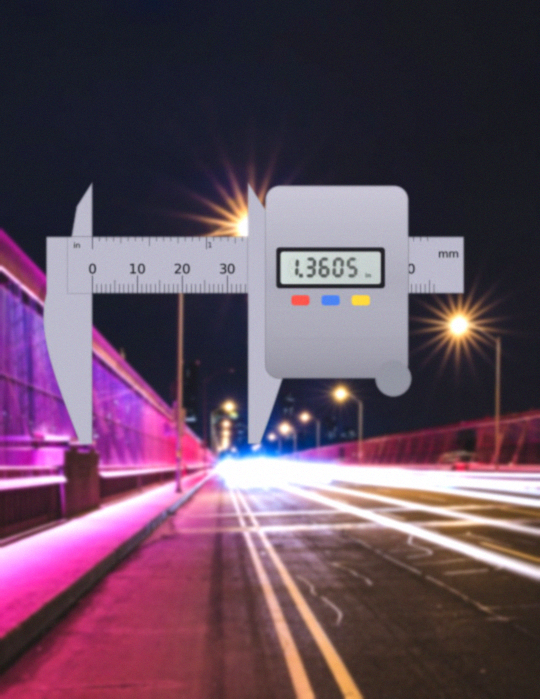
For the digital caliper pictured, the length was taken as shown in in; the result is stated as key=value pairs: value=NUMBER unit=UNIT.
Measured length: value=1.3605 unit=in
